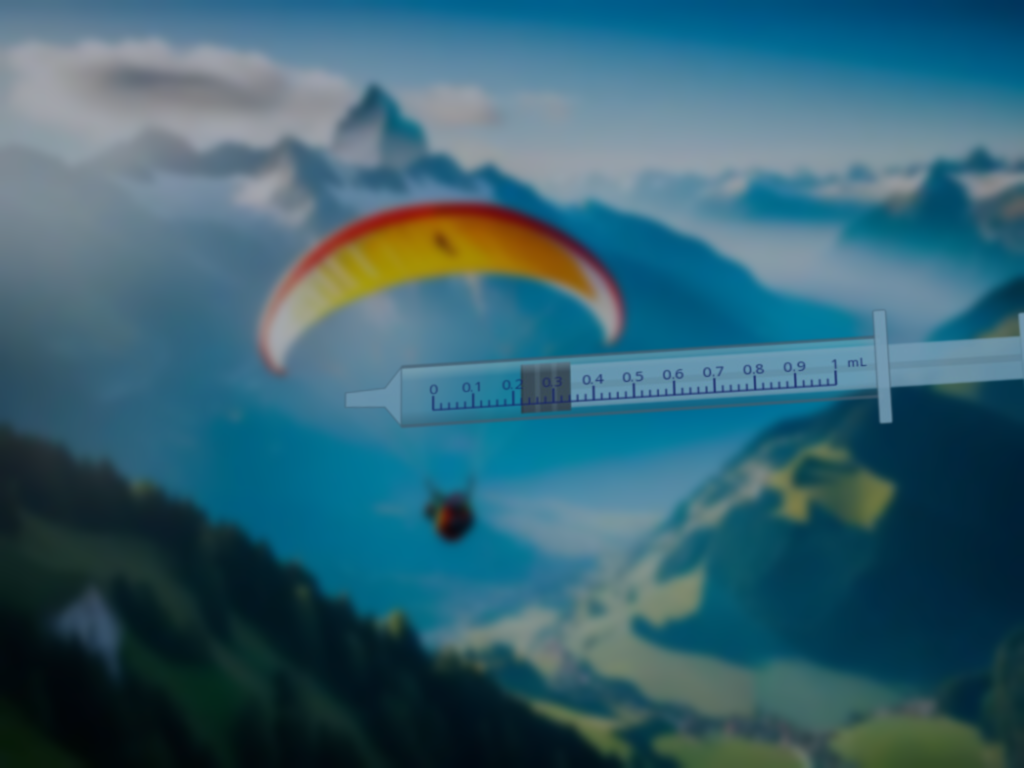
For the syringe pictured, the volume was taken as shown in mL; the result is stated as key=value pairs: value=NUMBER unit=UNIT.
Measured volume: value=0.22 unit=mL
